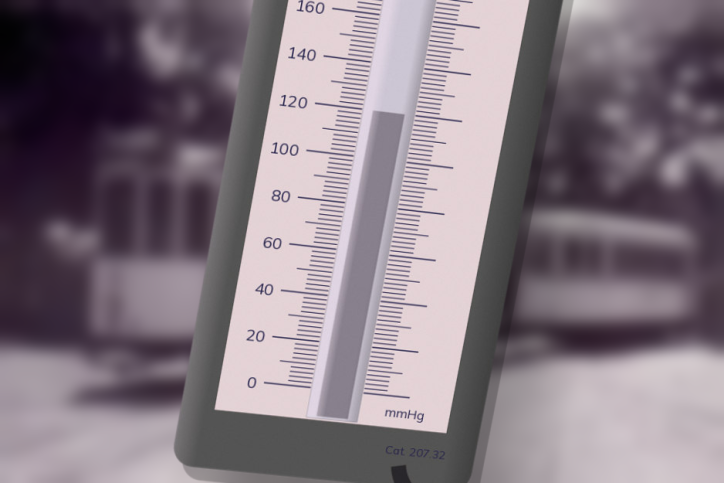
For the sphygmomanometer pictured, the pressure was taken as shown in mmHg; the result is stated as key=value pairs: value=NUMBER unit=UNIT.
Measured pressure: value=120 unit=mmHg
